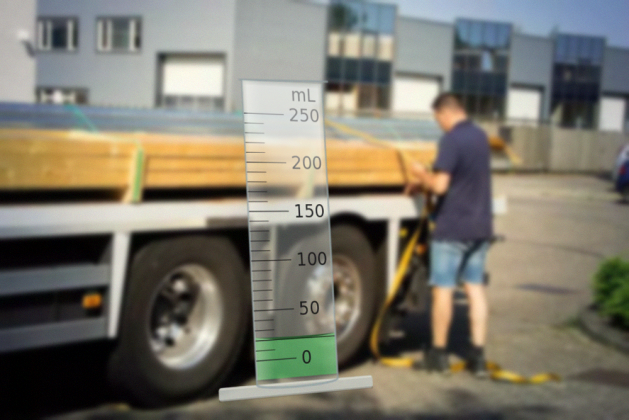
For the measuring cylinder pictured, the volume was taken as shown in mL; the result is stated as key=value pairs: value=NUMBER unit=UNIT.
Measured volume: value=20 unit=mL
